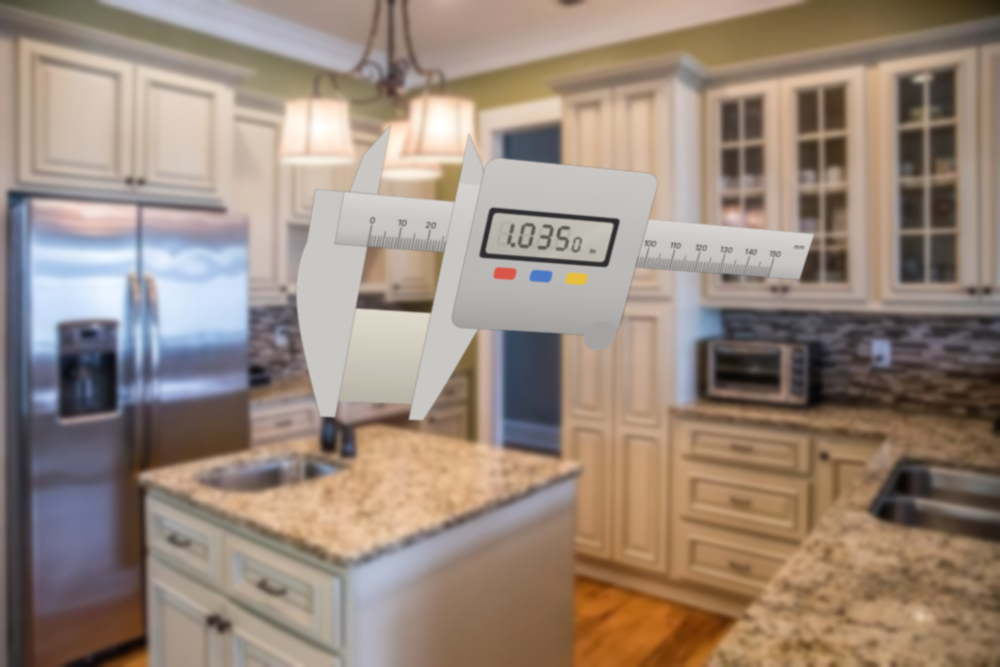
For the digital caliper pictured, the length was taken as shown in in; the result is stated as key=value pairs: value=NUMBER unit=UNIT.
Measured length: value=1.0350 unit=in
